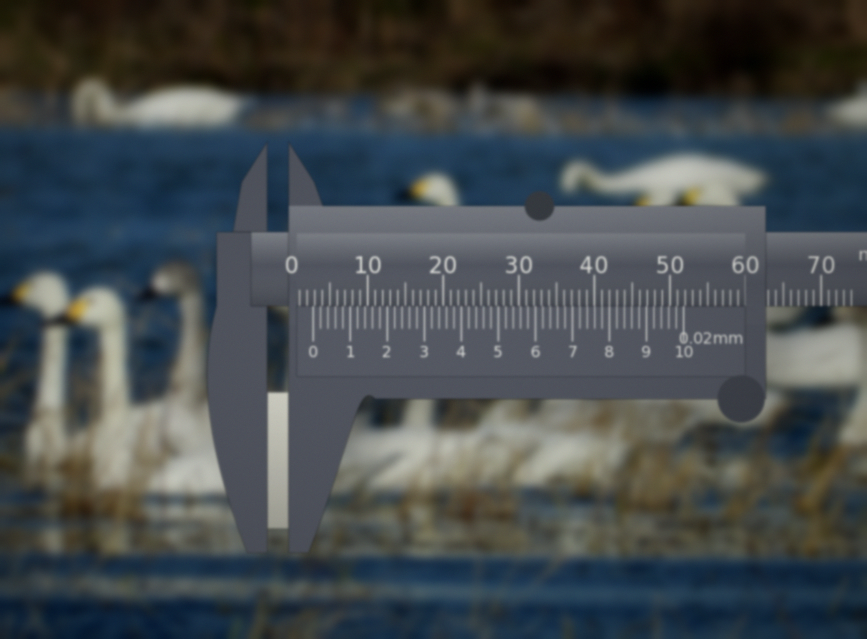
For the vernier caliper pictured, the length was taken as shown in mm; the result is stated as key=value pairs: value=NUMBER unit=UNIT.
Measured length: value=2.8 unit=mm
